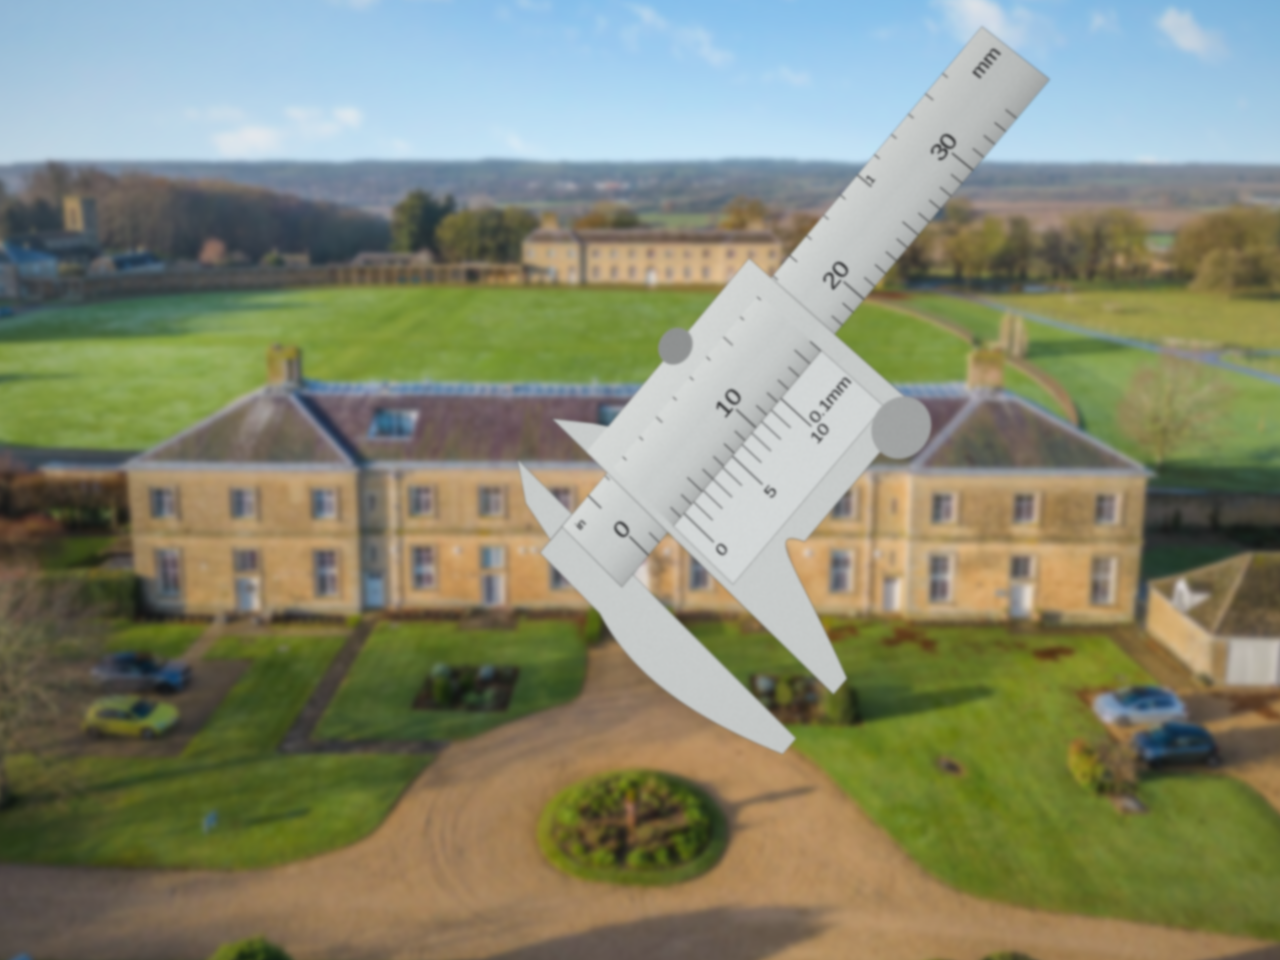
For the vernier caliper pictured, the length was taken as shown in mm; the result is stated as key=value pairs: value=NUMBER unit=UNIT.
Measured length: value=3.3 unit=mm
